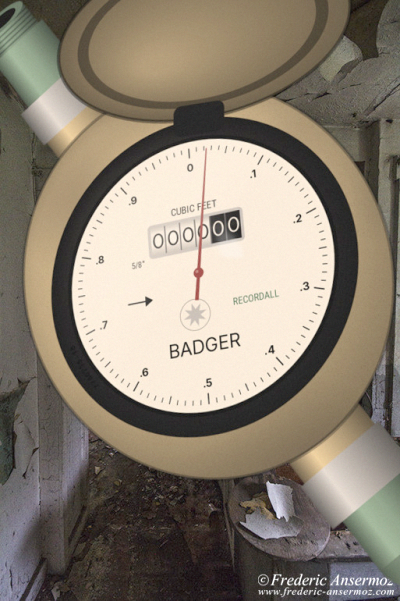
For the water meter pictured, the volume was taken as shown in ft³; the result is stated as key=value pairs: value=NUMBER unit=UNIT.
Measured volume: value=0.02 unit=ft³
